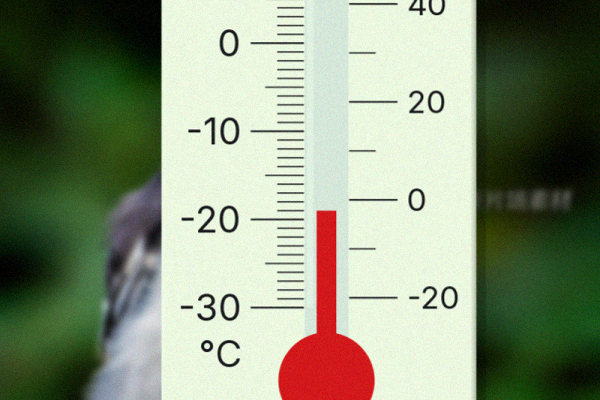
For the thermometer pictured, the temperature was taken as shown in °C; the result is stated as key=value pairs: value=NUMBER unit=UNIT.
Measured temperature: value=-19 unit=°C
